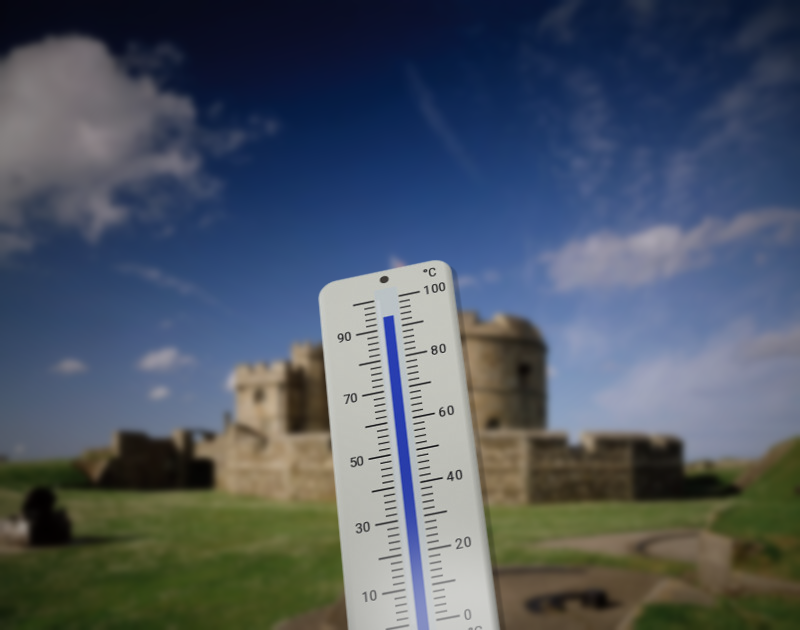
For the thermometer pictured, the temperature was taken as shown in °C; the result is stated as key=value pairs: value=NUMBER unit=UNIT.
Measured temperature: value=94 unit=°C
